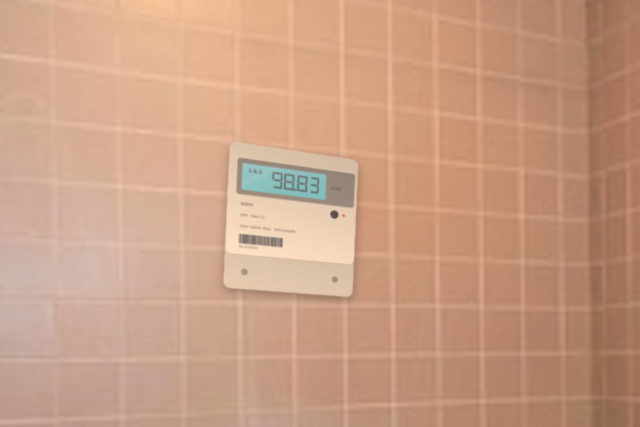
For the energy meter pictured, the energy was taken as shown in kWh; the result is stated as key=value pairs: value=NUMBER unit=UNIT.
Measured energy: value=98.83 unit=kWh
